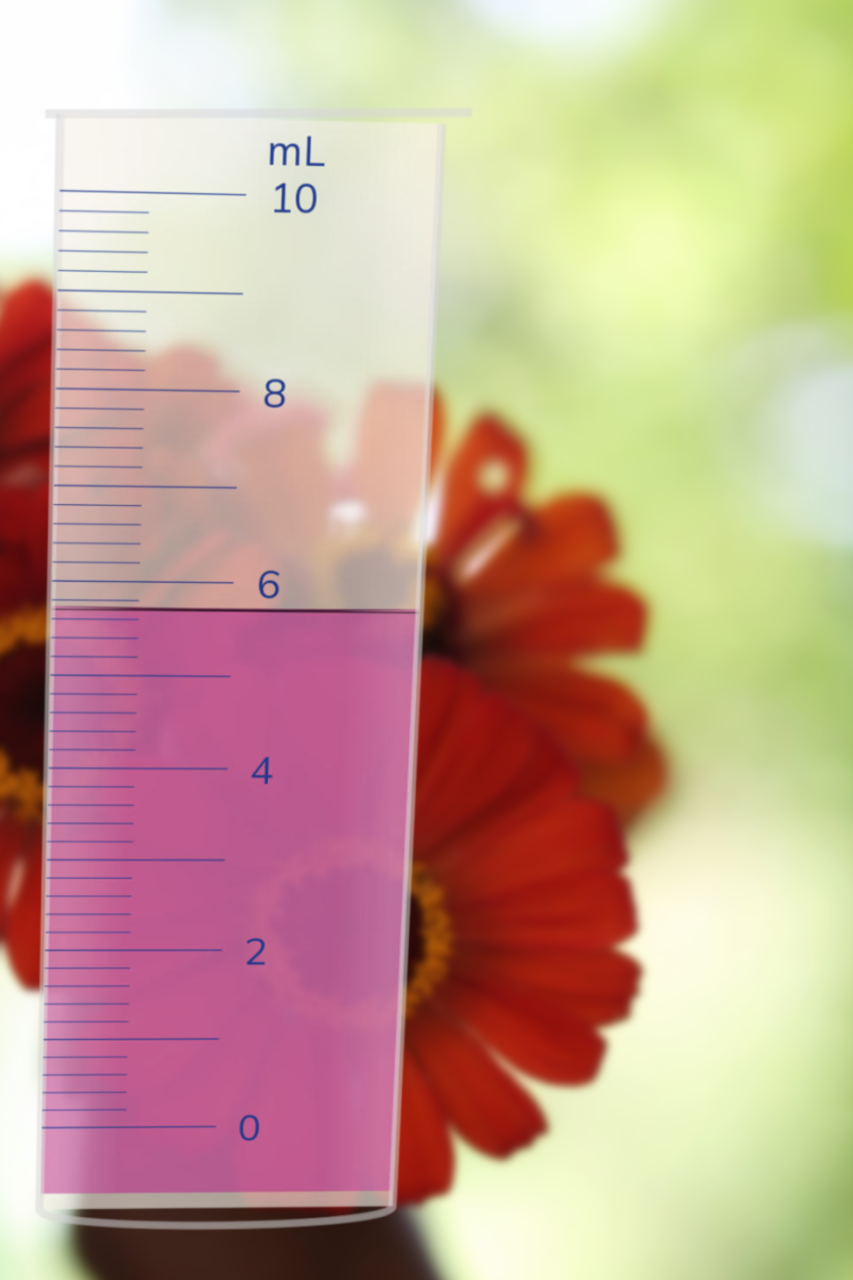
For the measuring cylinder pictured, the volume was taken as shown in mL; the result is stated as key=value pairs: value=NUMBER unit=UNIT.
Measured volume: value=5.7 unit=mL
